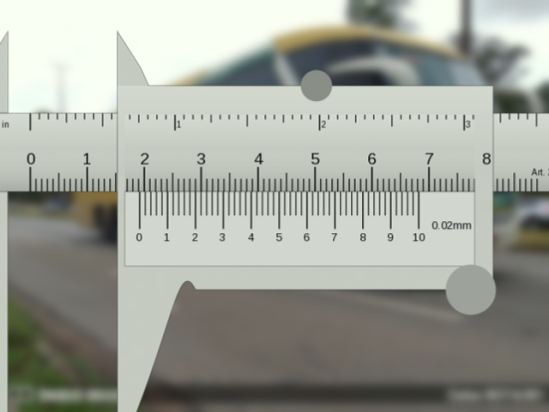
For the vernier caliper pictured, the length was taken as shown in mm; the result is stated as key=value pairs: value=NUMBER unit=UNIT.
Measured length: value=19.2 unit=mm
